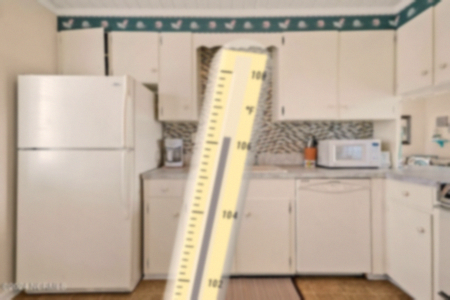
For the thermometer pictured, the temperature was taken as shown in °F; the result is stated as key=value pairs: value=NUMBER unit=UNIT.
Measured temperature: value=106.2 unit=°F
